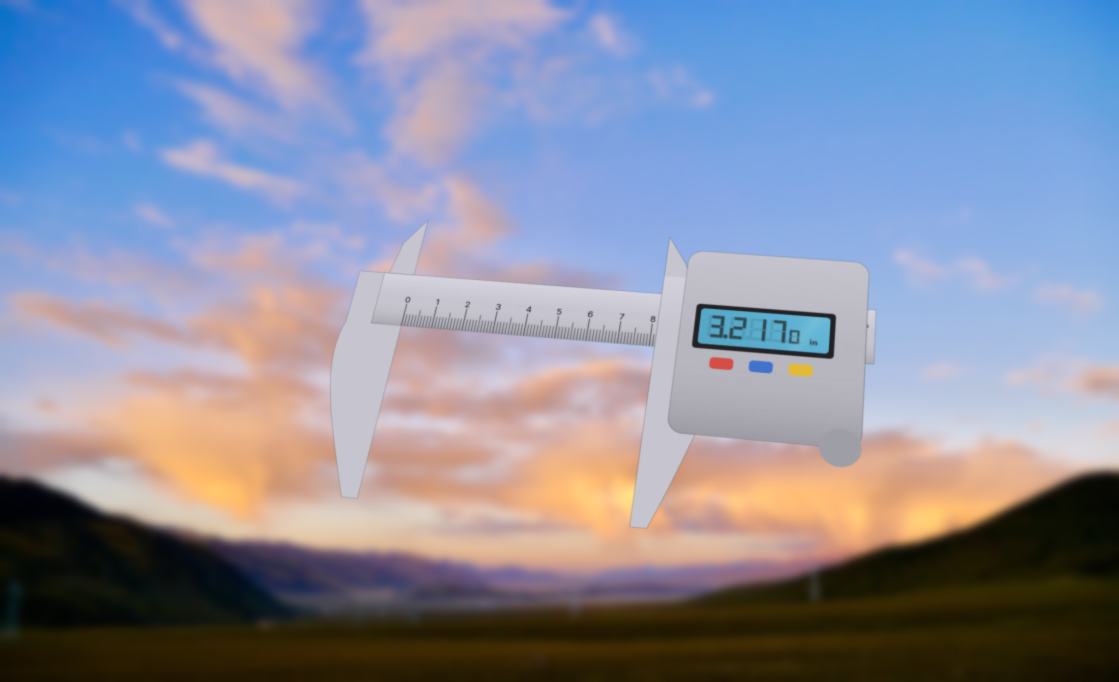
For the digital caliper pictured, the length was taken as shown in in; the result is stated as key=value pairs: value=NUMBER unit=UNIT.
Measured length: value=3.2170 unit=in
